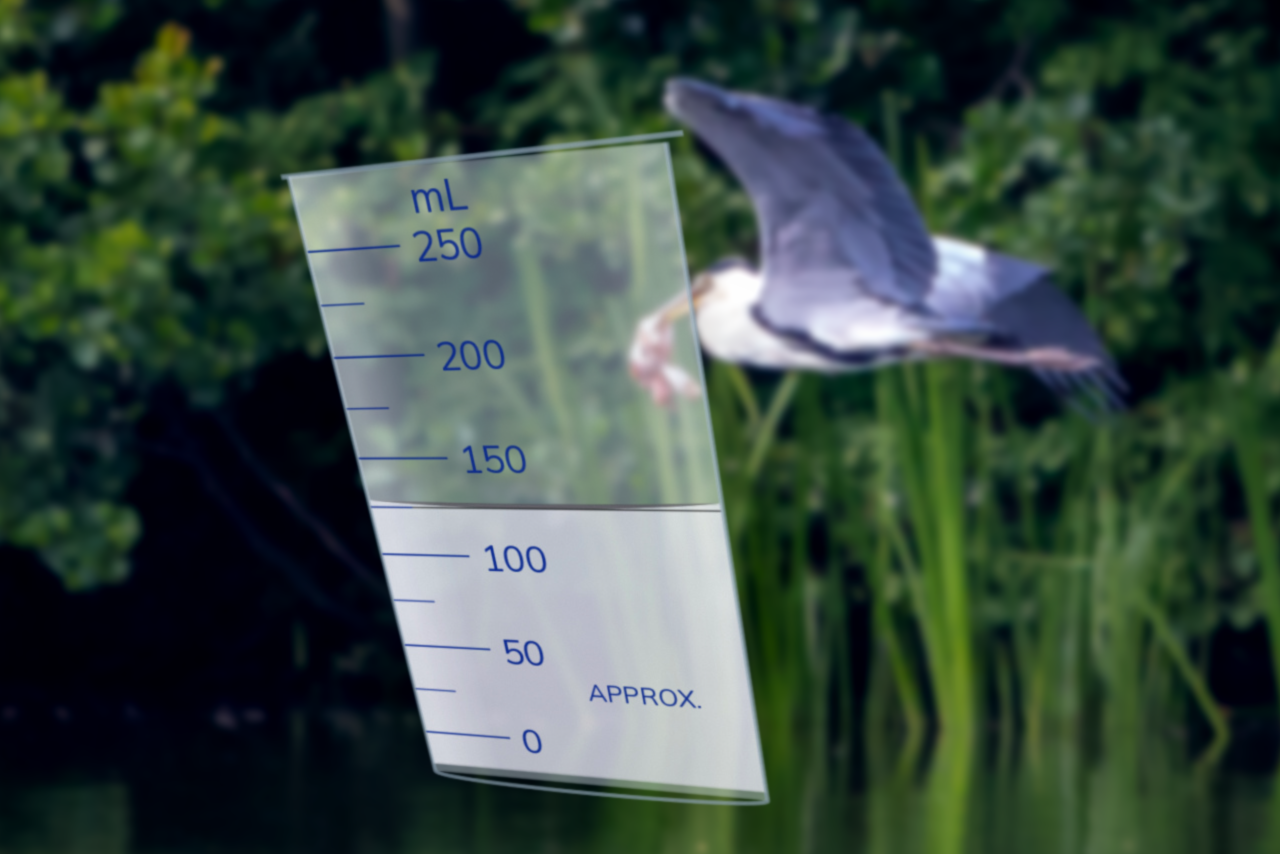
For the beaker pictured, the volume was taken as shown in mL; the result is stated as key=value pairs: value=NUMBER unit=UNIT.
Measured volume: value=125 unit=mL
